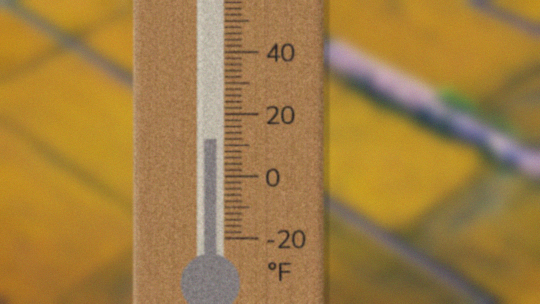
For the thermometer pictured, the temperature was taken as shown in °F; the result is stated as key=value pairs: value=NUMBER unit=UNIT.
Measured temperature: value=12 unit=°F
